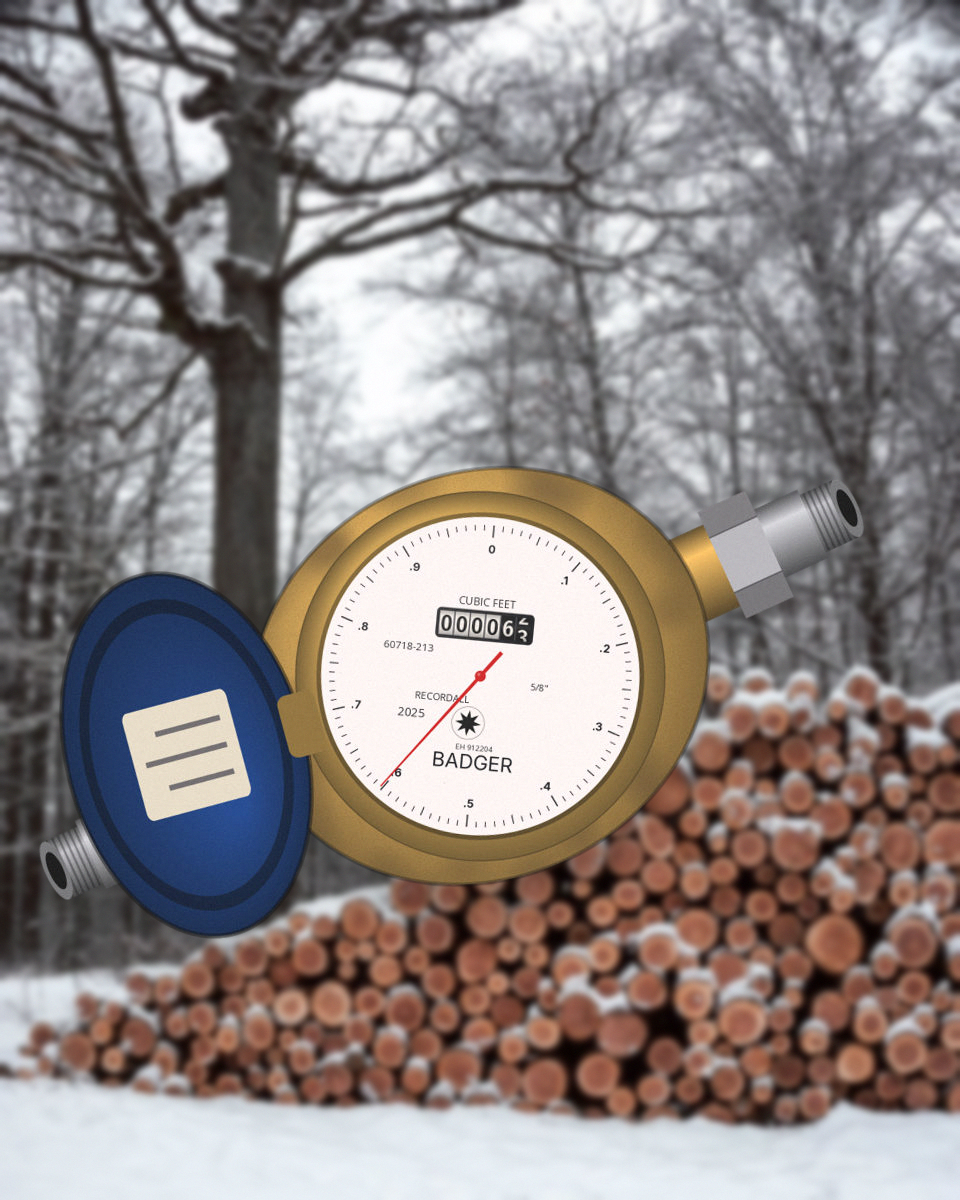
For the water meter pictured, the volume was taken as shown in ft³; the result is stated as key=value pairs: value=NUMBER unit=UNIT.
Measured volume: value=62.60 unit=ft³
